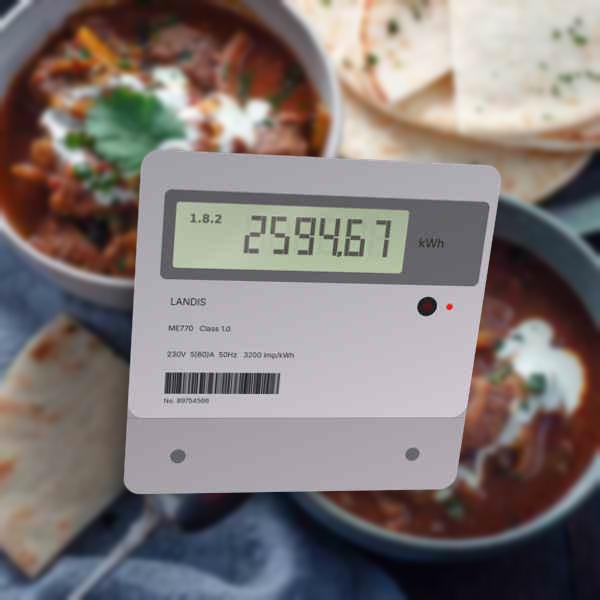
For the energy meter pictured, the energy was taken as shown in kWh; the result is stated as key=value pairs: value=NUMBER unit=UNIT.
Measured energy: value=2594.67 unit=kWh
